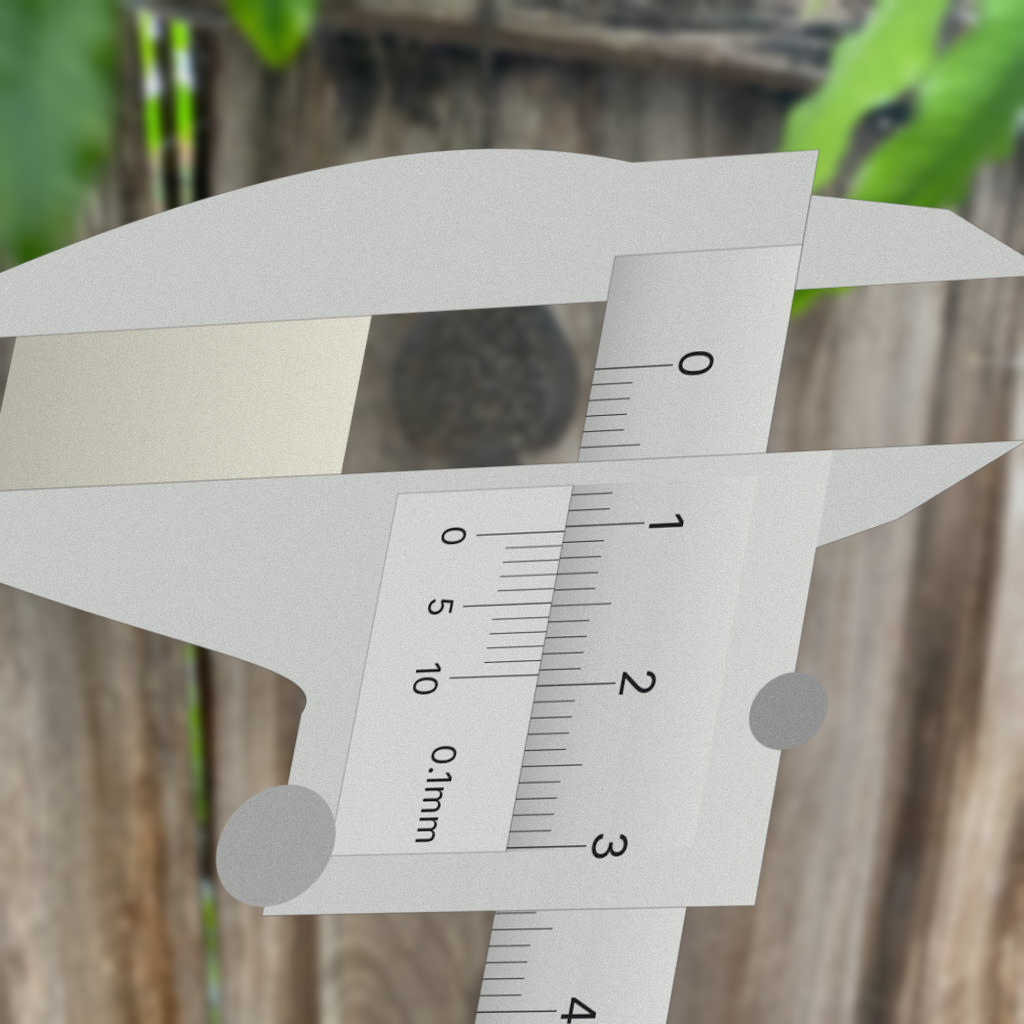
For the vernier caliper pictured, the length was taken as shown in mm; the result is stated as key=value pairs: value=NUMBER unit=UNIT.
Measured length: value=10.3 unit=mm
